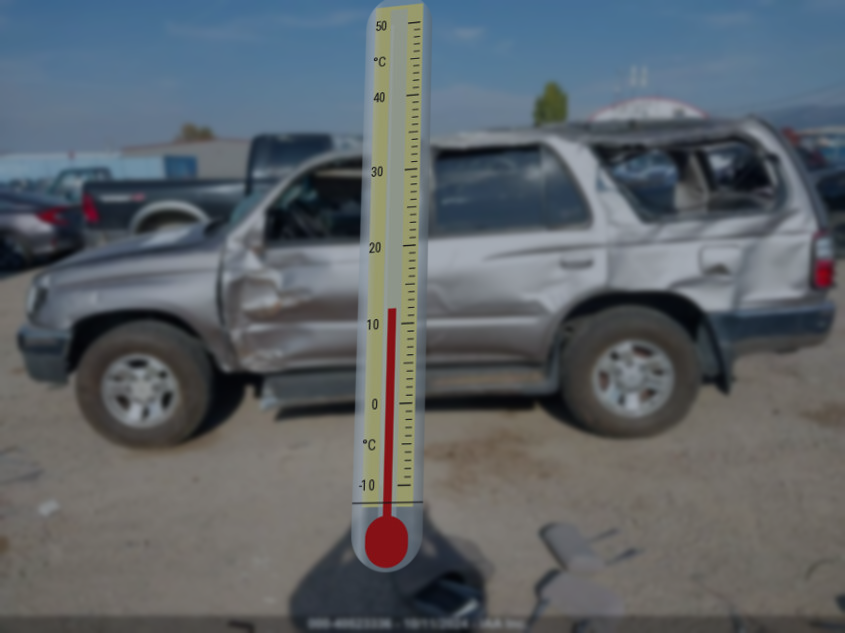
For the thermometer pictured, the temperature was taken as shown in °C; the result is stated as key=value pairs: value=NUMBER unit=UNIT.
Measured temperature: value=12 unit=°C
